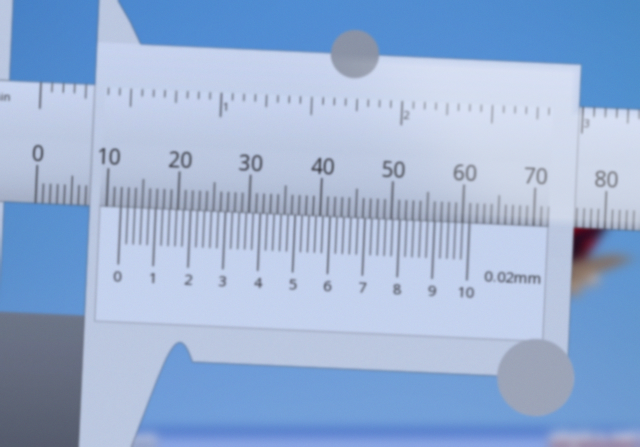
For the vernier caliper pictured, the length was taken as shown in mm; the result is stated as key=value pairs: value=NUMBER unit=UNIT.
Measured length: value=12.0 unit=mm
